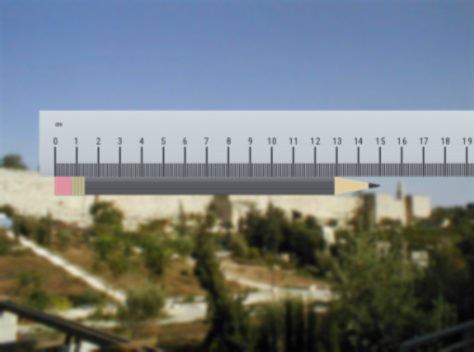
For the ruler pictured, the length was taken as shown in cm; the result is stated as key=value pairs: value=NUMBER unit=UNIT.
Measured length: value=15 unit=cm
